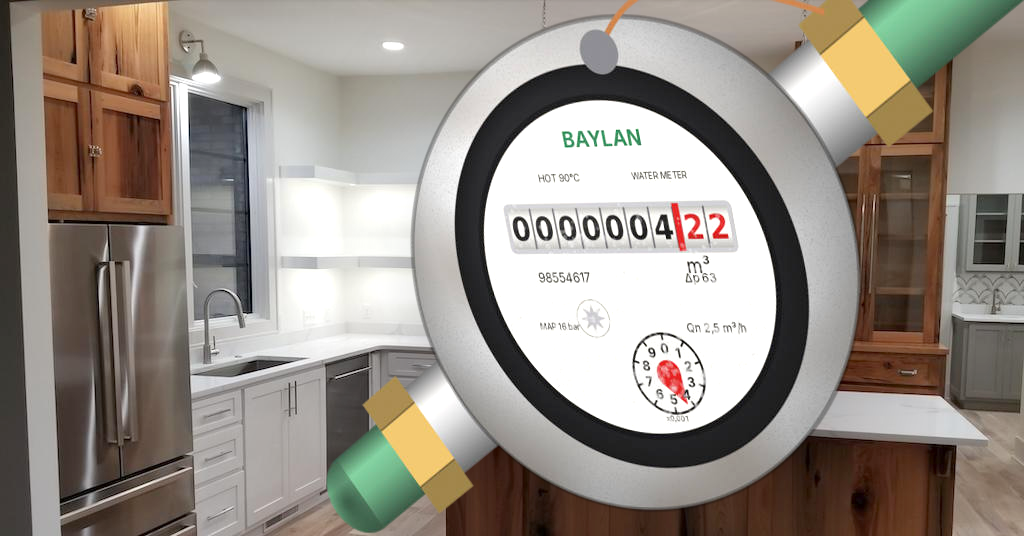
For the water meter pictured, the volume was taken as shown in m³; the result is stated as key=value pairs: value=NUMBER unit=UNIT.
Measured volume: value=4.224 unit=m³
